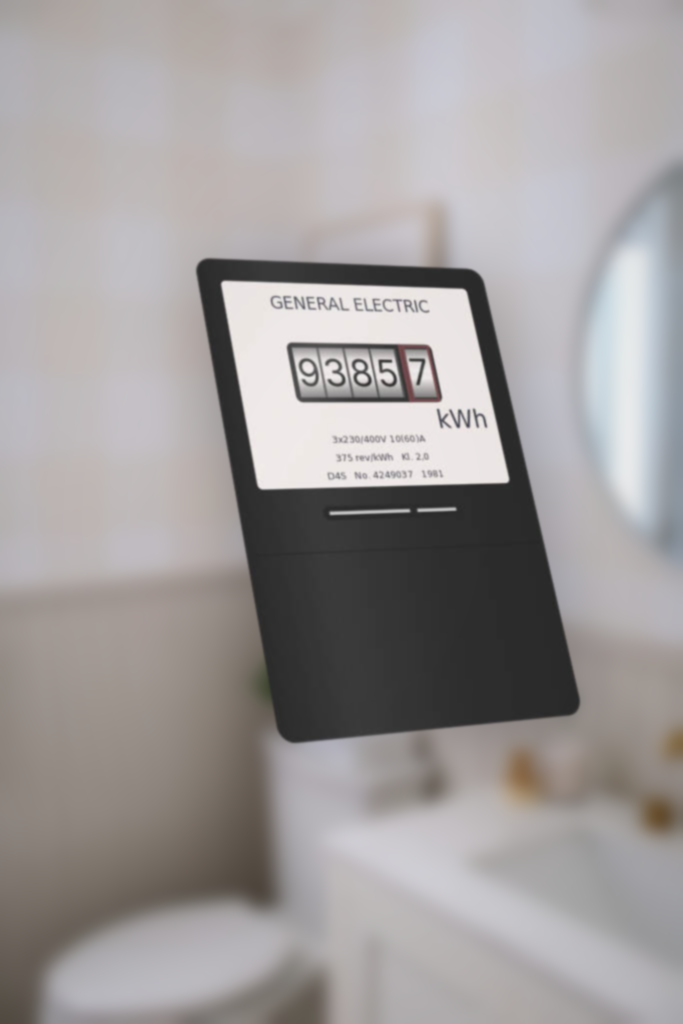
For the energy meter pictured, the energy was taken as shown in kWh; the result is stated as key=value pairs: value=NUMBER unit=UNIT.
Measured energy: value=9385.7 unit=kWh
